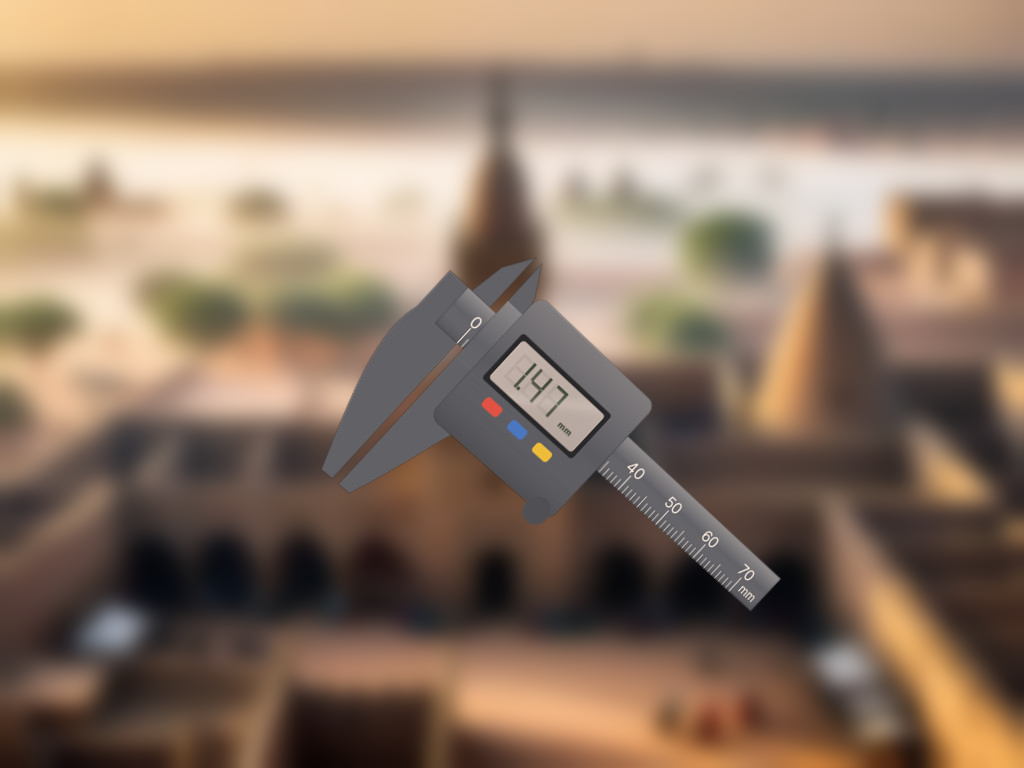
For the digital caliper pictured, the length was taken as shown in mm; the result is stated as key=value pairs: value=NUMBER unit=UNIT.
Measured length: value=1.47 unit=mm
